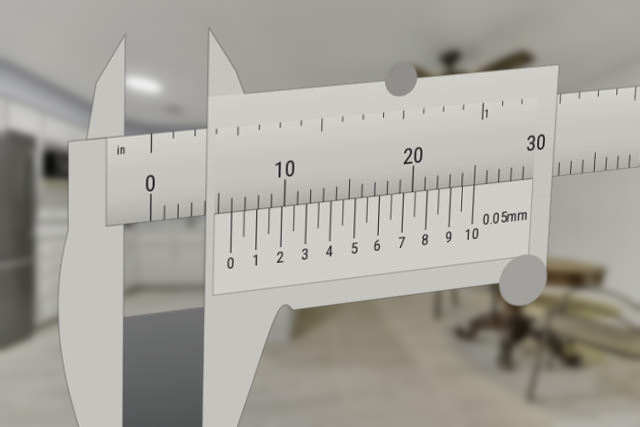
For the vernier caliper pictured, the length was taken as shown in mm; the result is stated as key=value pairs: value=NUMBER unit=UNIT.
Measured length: value=6.0 unit=mm
